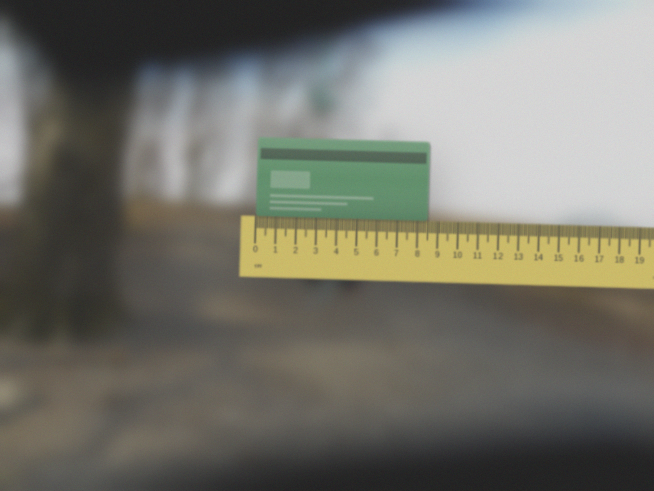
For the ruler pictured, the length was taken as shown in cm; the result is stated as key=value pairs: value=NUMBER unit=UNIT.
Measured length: value=8.5 unit=cm
